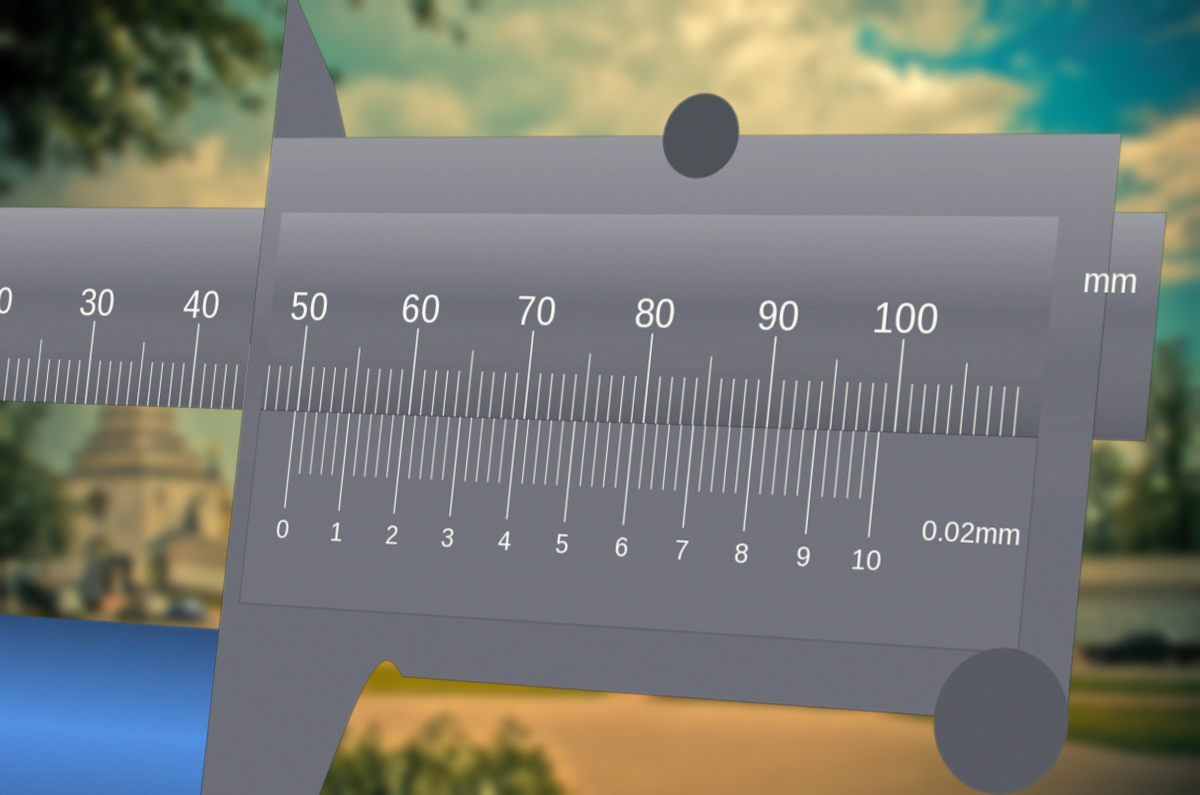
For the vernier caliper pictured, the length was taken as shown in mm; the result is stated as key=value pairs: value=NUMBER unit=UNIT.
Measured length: value=49.8 unit=mm
